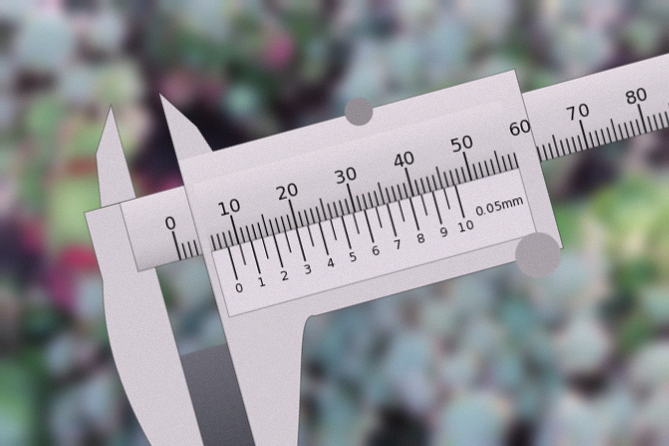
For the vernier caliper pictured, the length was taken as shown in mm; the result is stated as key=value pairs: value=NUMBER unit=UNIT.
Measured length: value=8.2 unit=mm
